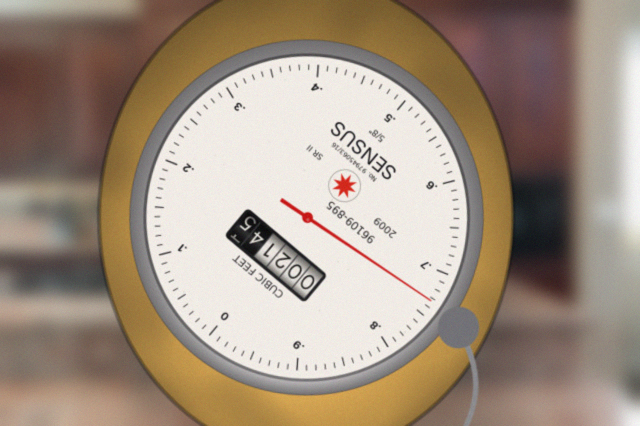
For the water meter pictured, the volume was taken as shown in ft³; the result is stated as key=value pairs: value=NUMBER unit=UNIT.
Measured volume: value=2144.73 unit=ft³
